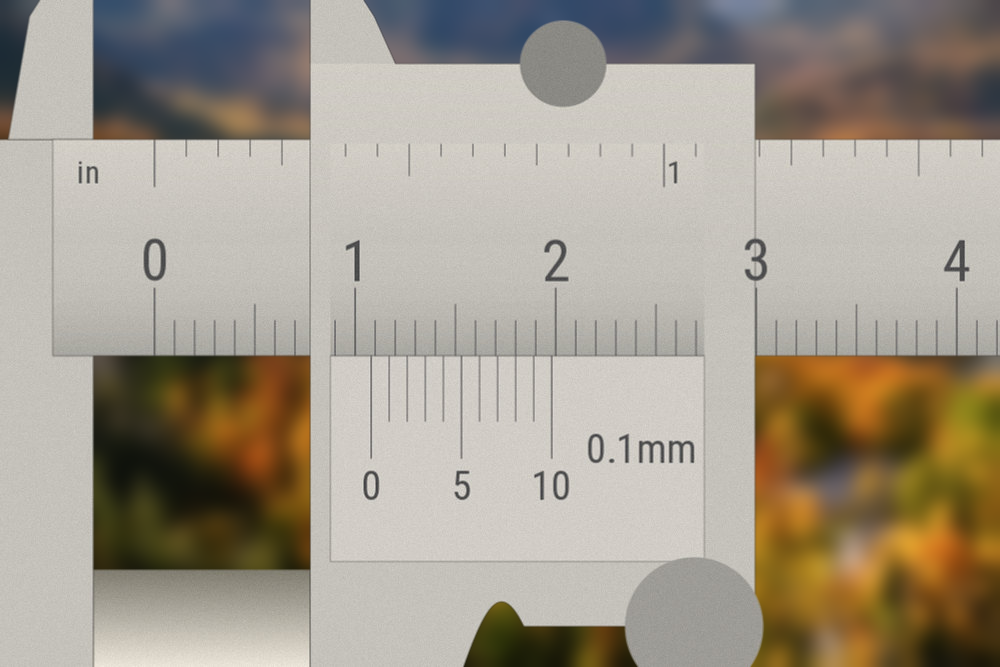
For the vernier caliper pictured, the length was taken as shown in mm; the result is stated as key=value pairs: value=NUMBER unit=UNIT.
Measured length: value=10.8 unit=mm
